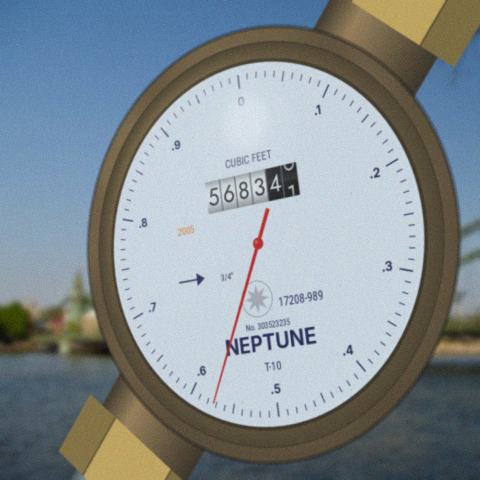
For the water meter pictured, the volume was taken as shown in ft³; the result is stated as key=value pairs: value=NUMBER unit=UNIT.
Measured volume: value=568340.57 unit=ft³
